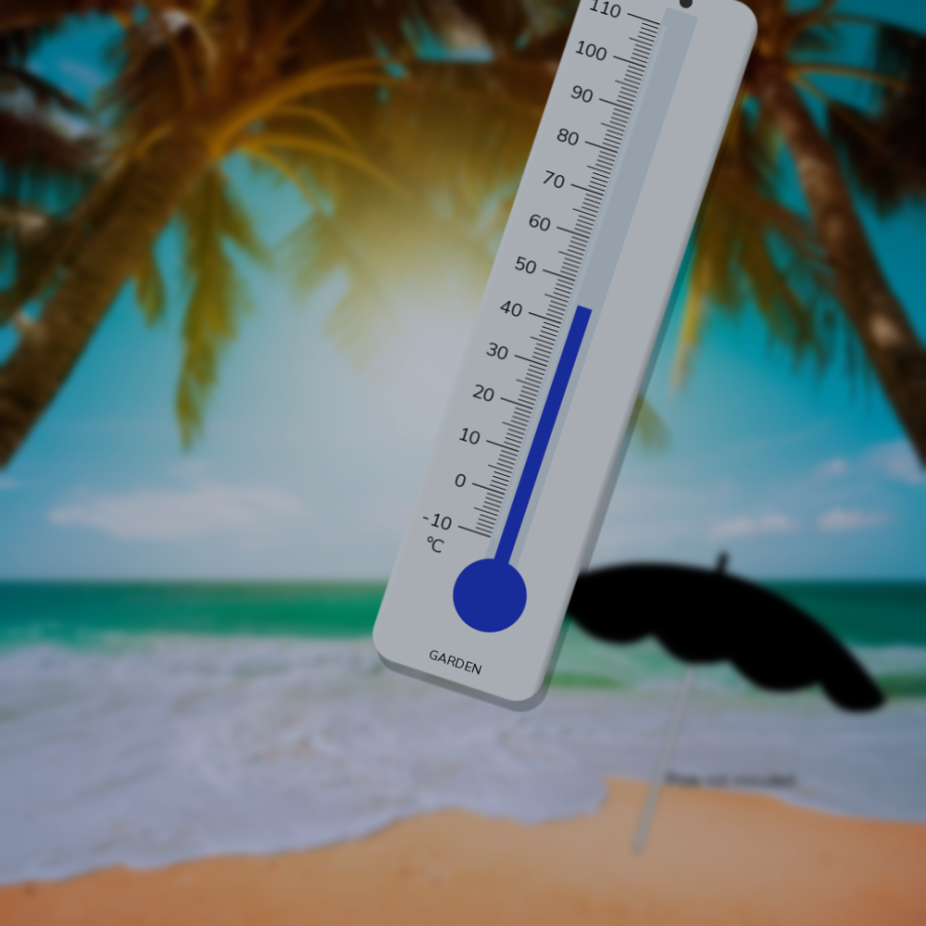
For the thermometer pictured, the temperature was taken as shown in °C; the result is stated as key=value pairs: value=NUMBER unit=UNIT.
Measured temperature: value=45 unit=°C
